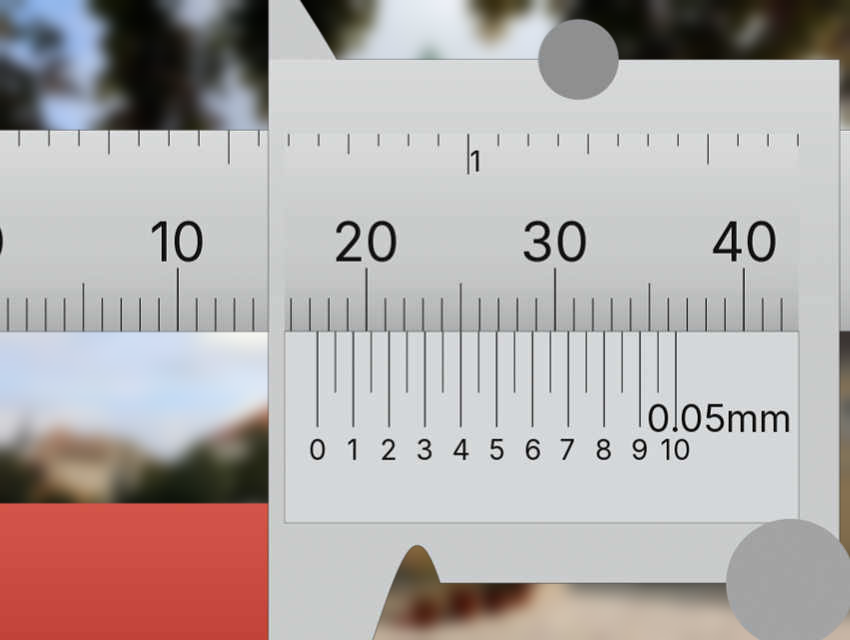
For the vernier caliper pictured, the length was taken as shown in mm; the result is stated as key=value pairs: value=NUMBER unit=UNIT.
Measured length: value=17.4 unit=mm
